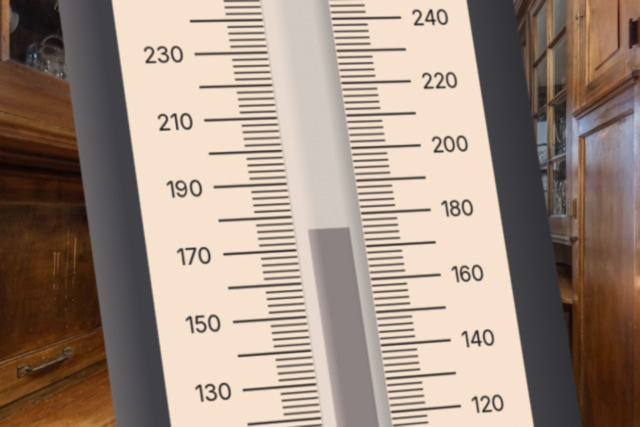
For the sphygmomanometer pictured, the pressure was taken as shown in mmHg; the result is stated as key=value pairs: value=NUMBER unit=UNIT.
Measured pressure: value=176 unit=mmHg
